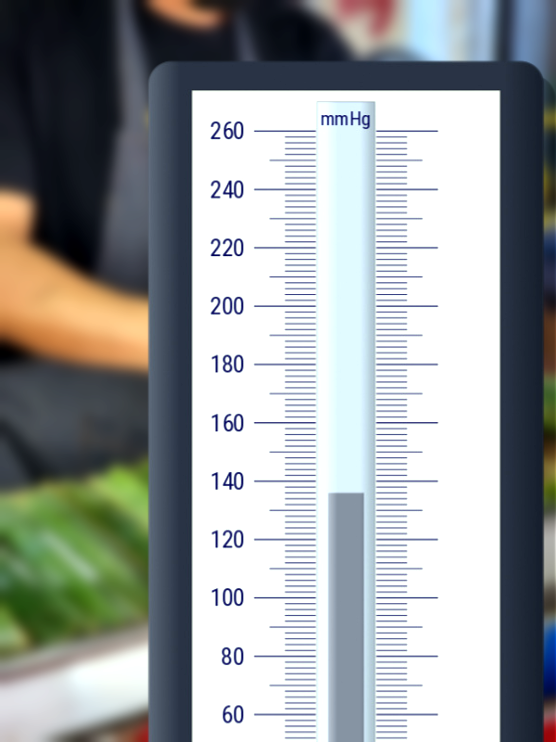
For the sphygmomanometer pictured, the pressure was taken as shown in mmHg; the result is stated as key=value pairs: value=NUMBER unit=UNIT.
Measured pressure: value=136 unit=mmHg
